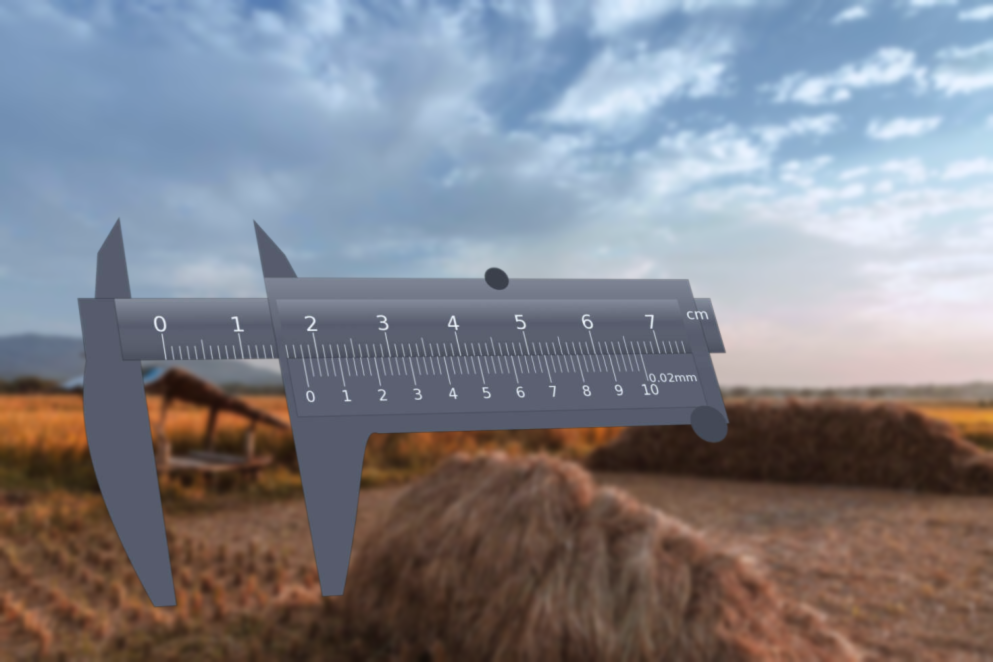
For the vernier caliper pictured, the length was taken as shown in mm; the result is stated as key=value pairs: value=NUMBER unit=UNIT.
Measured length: value=18.0 unit=mm
